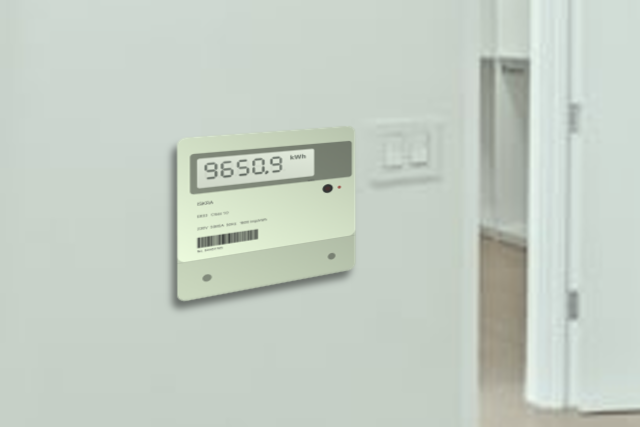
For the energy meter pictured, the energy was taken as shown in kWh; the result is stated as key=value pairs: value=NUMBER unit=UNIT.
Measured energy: value=9650.9 unit=kWh
